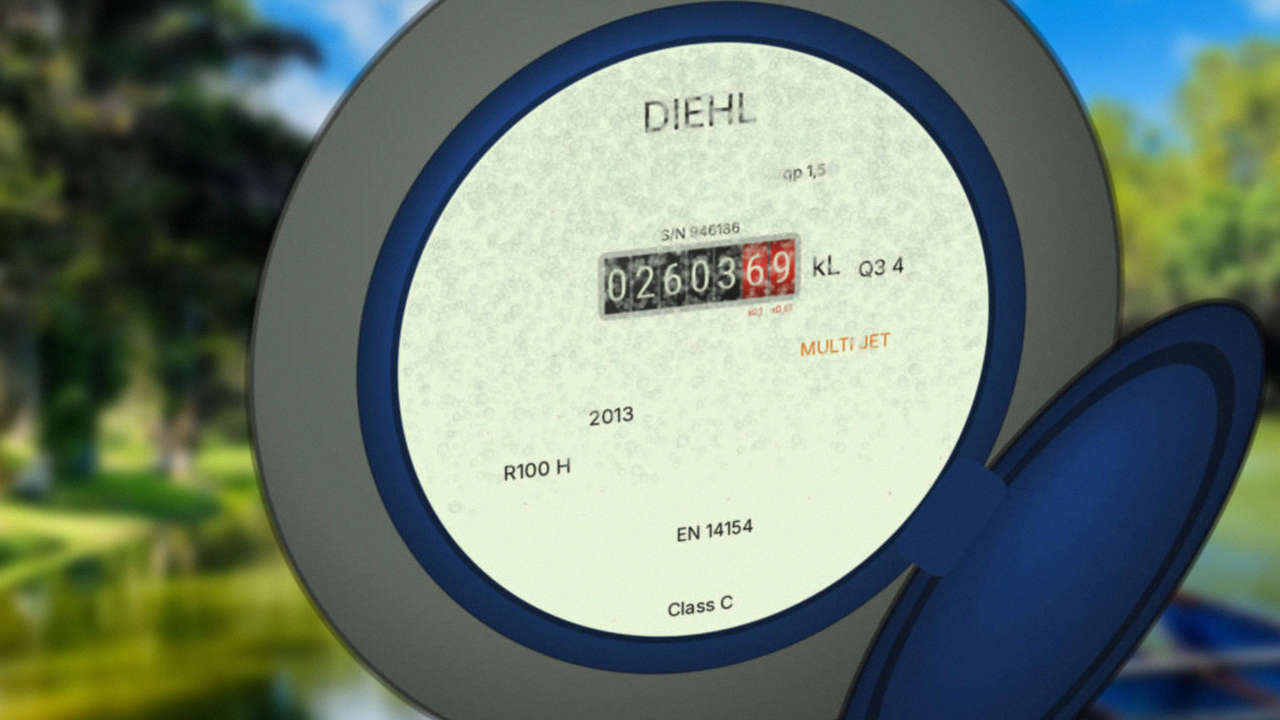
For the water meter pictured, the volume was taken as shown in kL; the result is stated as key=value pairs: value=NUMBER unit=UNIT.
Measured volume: value=2603.69 unit=kL
